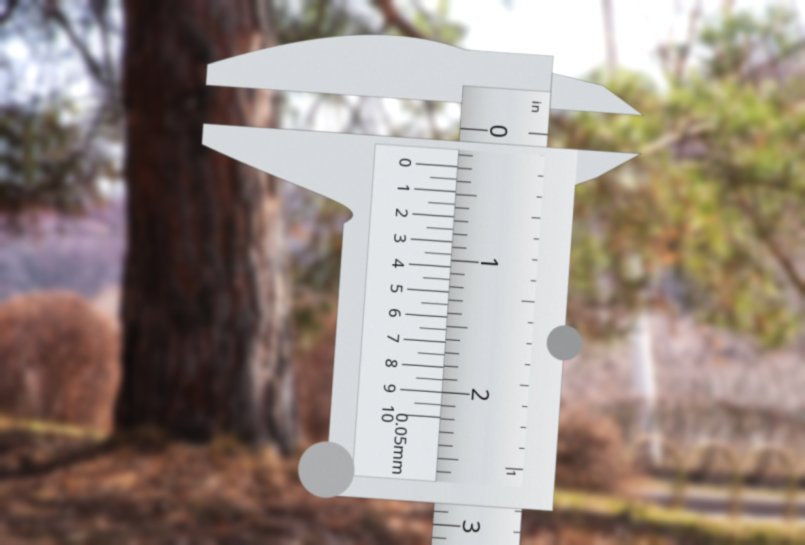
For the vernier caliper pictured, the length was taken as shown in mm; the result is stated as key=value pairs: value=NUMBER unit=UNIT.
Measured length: value=2.9 unit=mm
